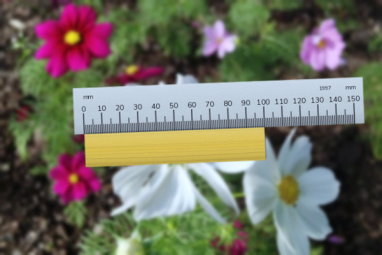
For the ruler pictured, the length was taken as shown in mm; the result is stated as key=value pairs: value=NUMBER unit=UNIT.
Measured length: value=100 unit=mm
